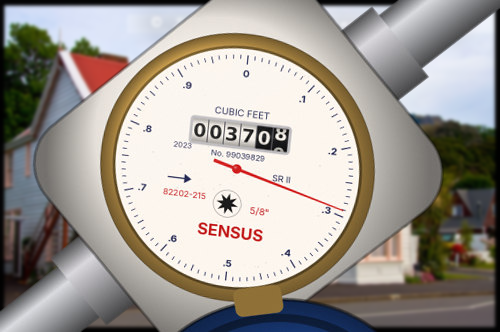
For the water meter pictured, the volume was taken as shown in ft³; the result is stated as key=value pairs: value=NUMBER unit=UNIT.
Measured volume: value=3708.29 unit=ft³
